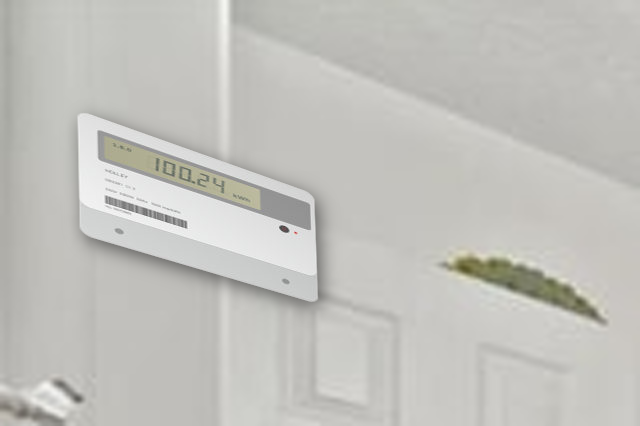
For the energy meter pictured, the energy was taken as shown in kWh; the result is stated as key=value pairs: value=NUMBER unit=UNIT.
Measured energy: value=100.24 unit=kWh
